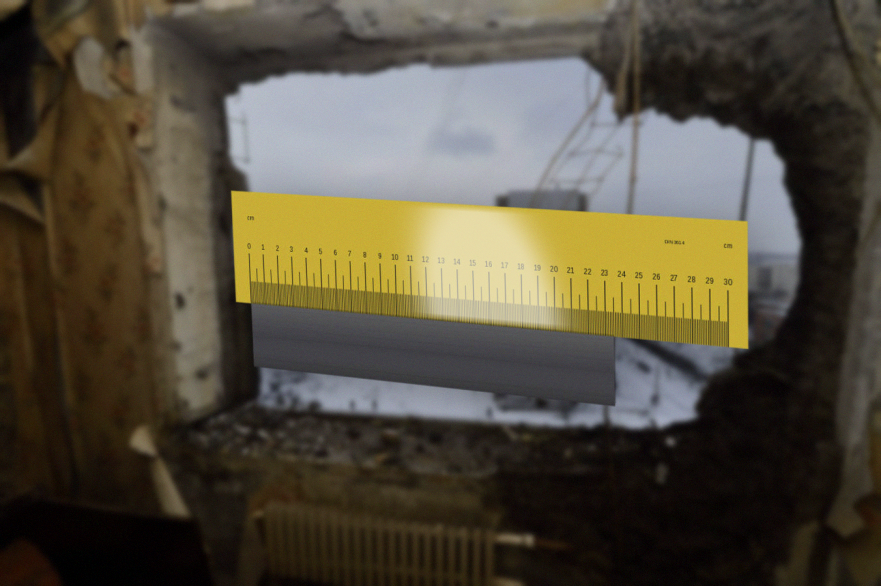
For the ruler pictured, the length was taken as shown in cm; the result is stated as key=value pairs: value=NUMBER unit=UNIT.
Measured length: value=23.5 unit=cm
